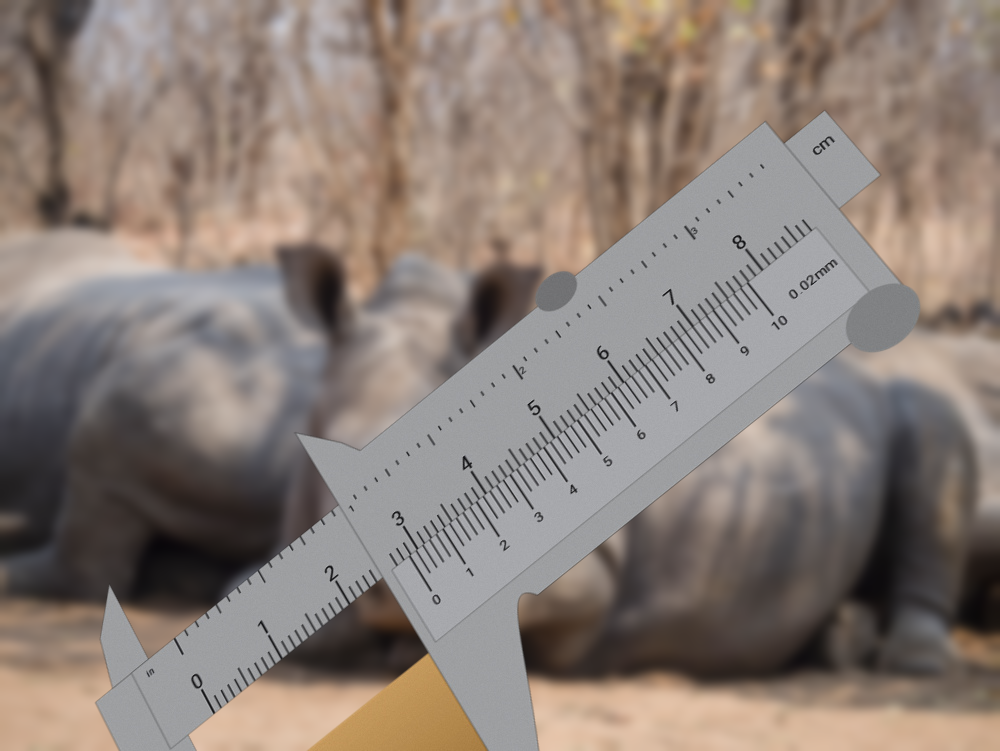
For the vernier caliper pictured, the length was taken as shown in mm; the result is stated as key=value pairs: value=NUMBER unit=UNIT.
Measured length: value=28.8 unit=mm
